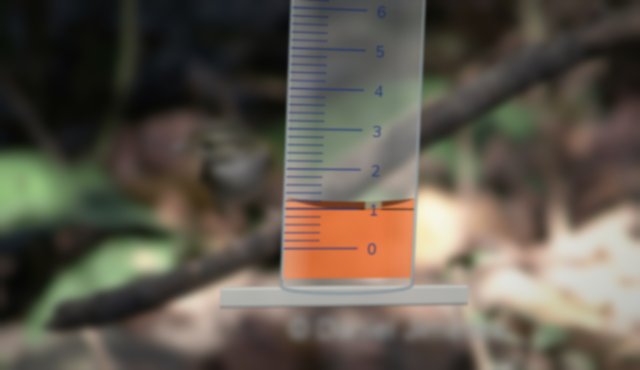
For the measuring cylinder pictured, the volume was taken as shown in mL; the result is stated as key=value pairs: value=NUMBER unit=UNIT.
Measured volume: value=1 unit=mL
